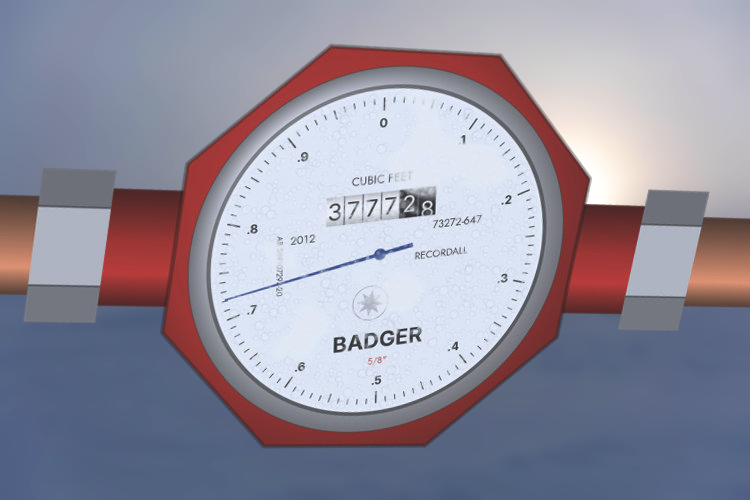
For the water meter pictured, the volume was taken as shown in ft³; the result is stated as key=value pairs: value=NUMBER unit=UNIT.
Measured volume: value=377727.72 unit=ft³
